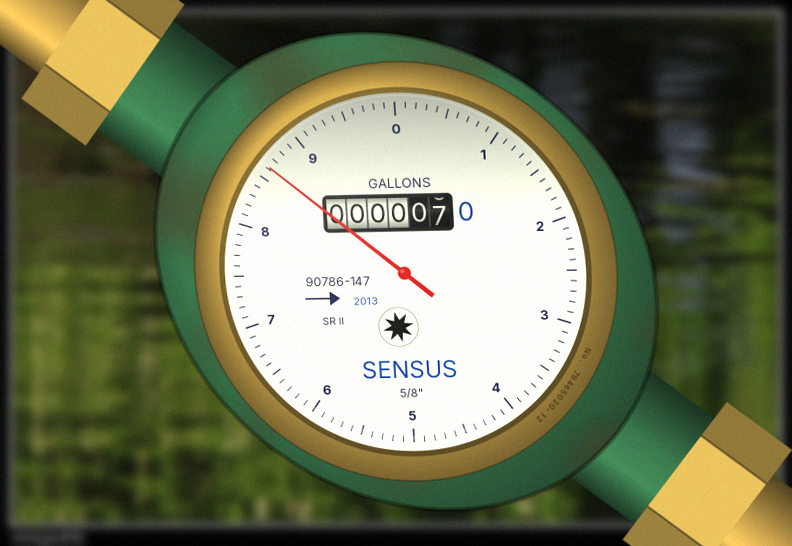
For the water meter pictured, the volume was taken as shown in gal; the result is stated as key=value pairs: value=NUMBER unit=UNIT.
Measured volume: value=68.6 unit=gal
